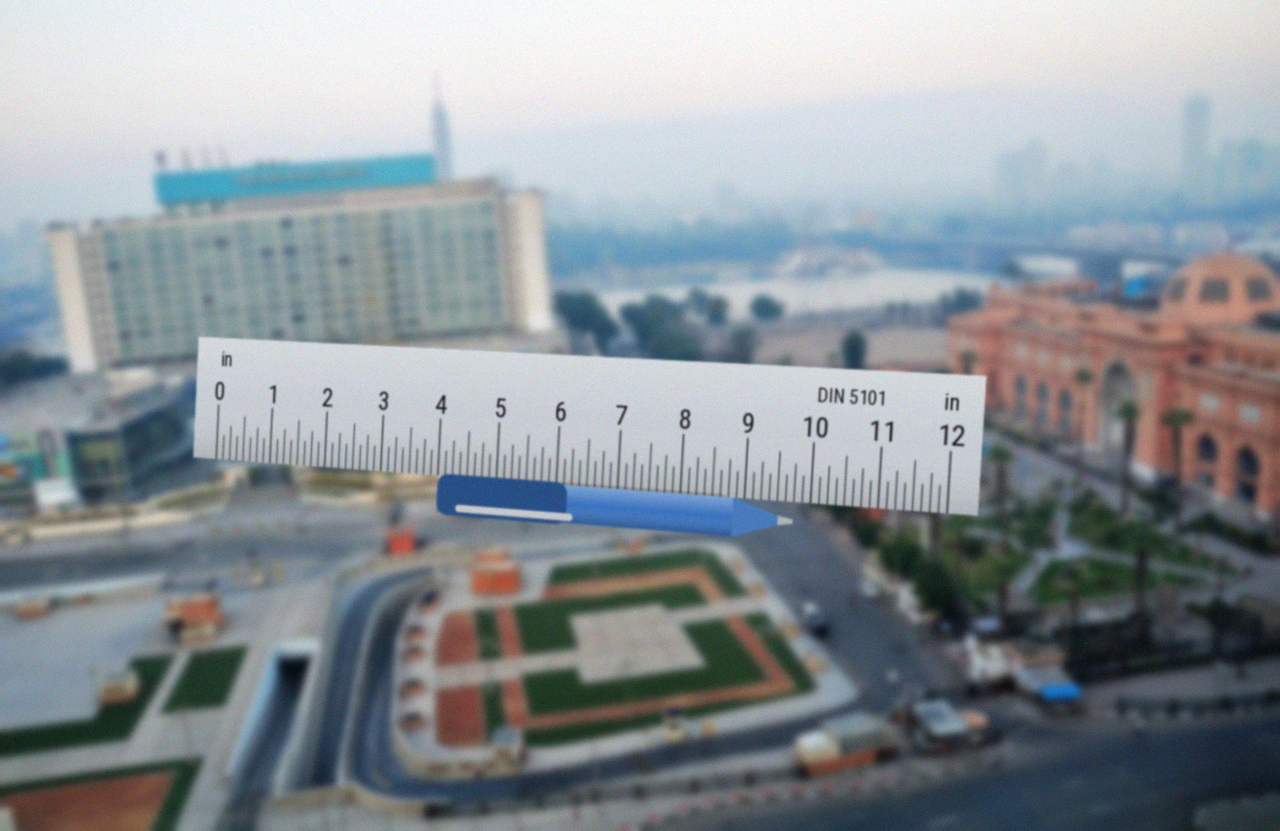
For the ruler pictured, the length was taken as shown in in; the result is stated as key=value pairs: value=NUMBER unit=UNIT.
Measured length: value=5.75 unit=in
